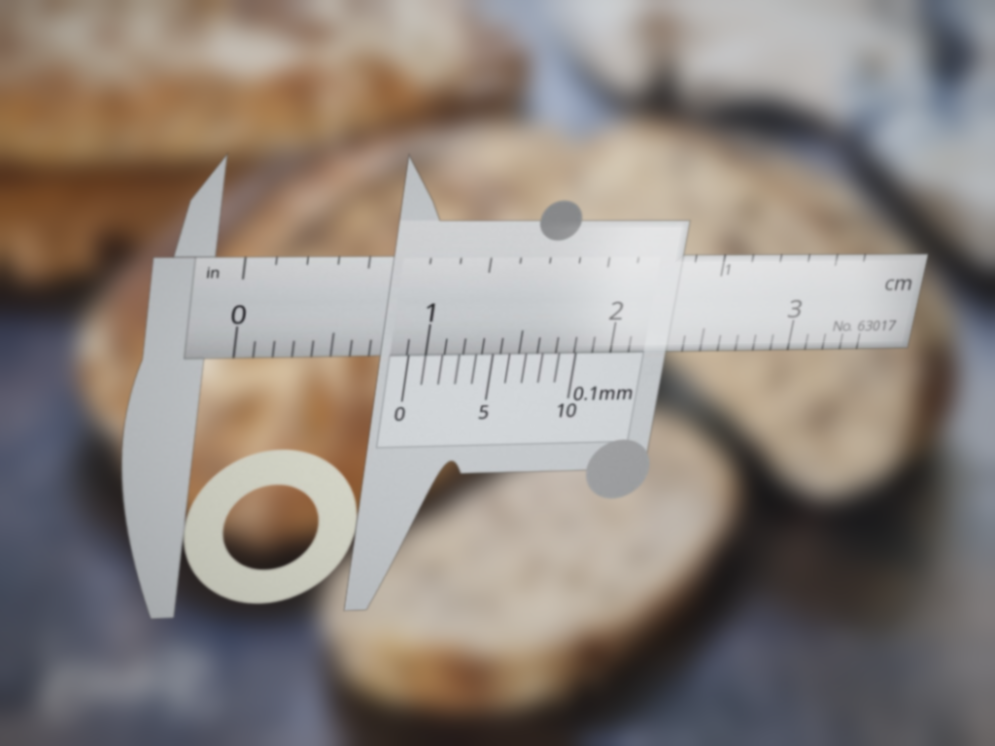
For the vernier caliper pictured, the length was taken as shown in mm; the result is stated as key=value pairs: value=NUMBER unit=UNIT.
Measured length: value=9.1 unit=mm
